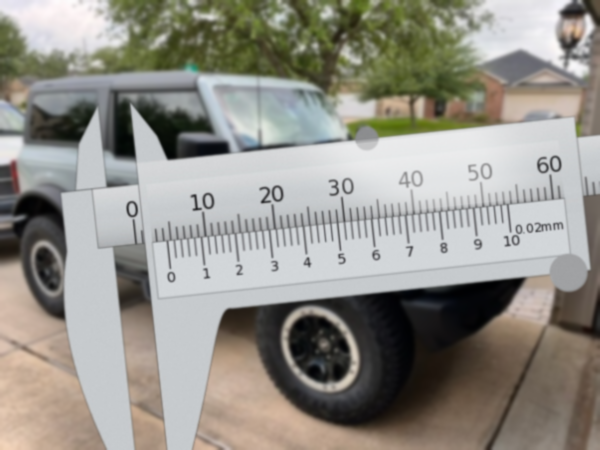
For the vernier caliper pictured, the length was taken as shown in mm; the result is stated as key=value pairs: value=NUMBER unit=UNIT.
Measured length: value=4.5 unit=mm
